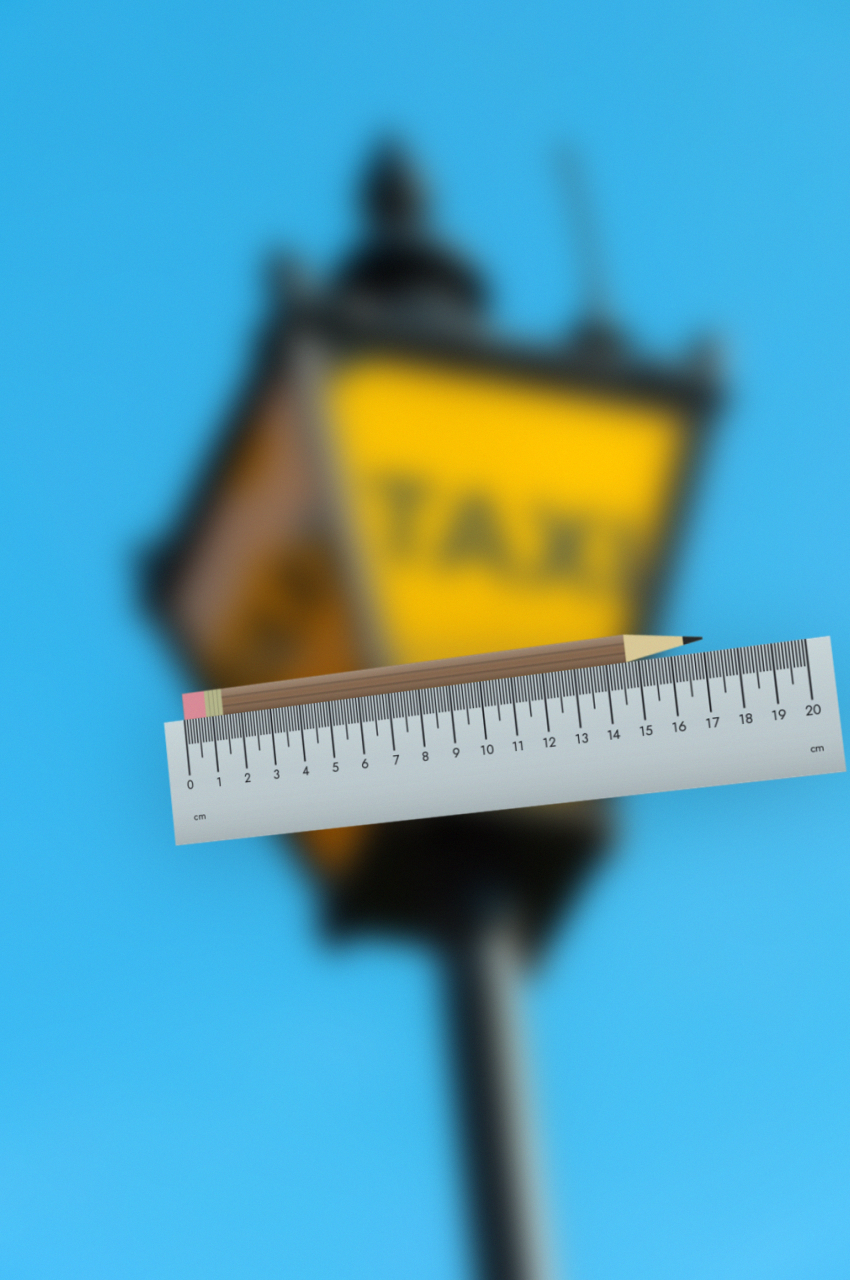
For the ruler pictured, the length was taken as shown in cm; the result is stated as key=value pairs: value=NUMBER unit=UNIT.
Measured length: value=17 unit=cm
